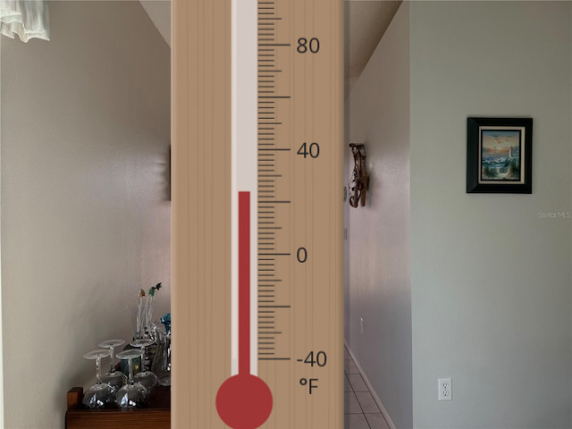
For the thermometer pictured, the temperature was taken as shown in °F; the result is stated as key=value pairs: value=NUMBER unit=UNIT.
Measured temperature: value=24 unit=°F
